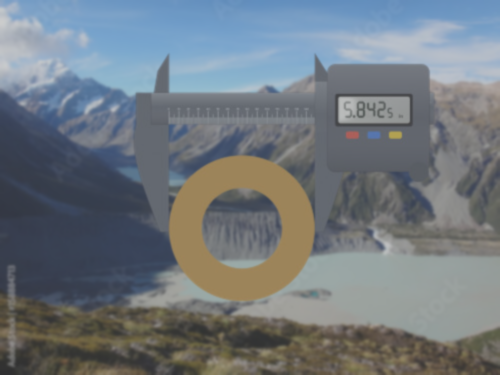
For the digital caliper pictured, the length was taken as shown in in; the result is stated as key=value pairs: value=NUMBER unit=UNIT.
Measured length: value=5.8425 unit=in
